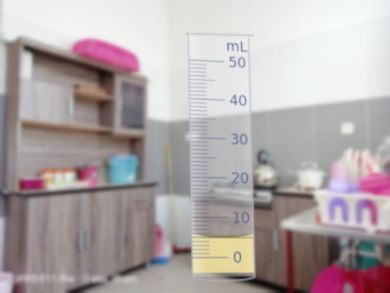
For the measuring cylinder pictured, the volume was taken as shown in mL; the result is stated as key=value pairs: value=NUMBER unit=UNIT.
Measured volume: value=5 unit=mL
